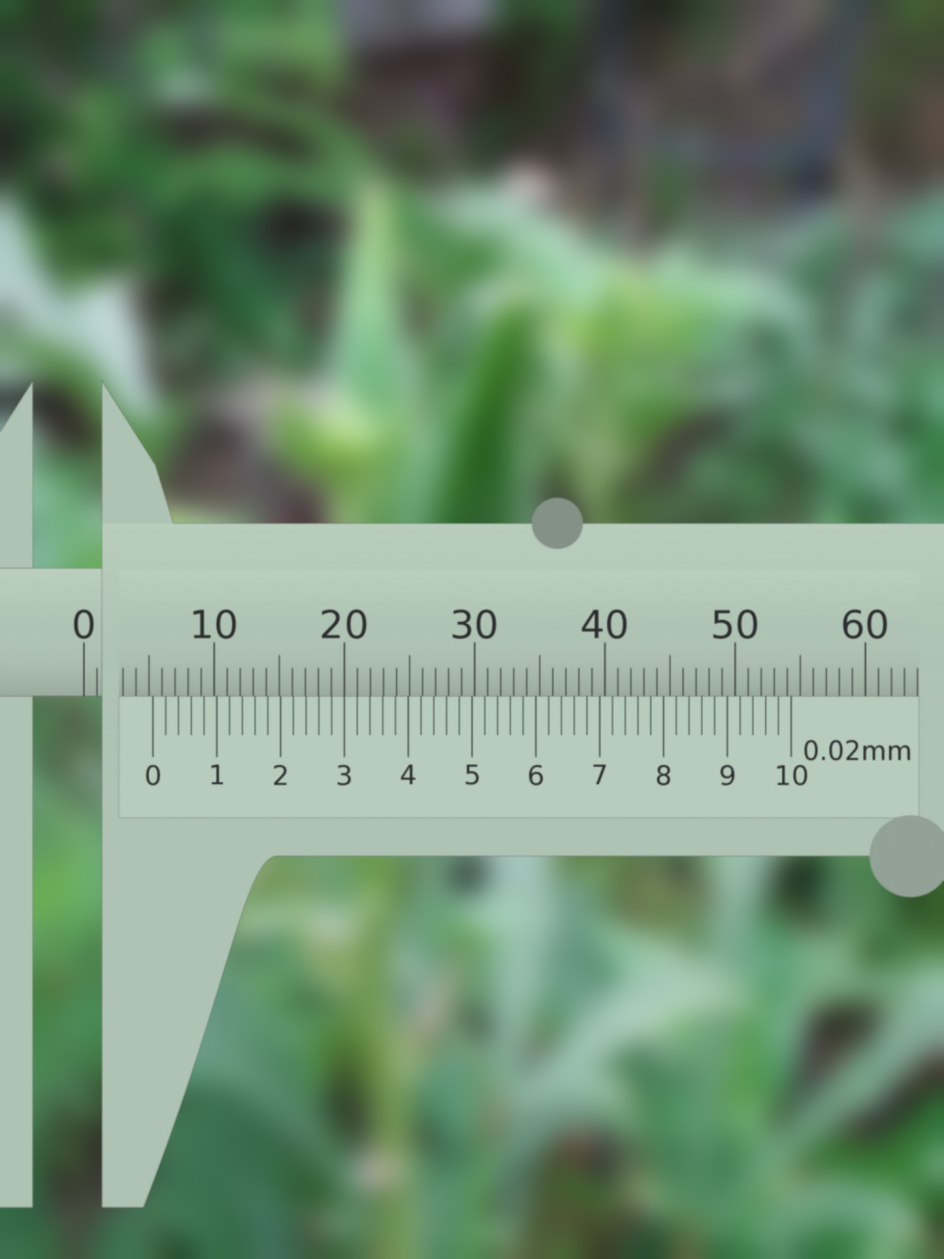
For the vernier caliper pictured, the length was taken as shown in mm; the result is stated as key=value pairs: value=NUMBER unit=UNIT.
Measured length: value=5.3 unit=mm
